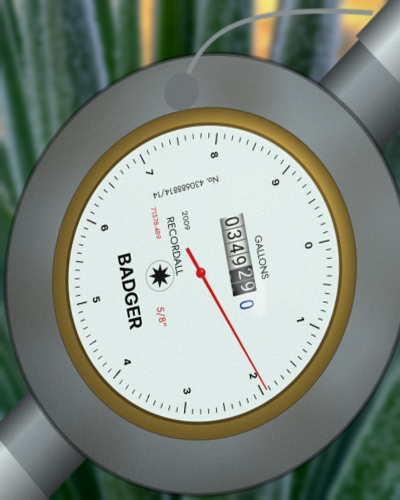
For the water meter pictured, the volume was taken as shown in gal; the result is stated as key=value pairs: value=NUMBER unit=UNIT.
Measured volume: value=349291.9 unit=gal
